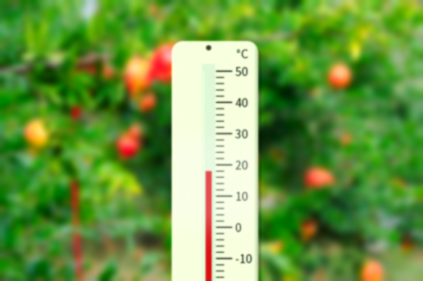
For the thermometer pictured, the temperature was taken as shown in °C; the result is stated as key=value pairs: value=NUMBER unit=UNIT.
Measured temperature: value=18 unit=°C
